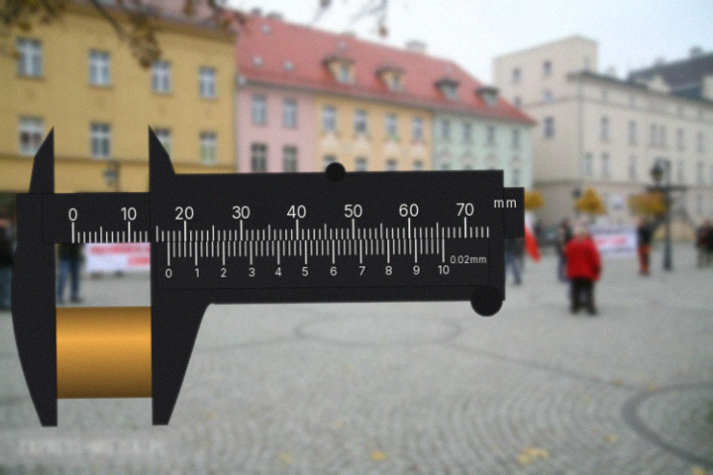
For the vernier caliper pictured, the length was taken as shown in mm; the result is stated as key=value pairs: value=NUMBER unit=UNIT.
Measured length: value=17.0 unit=mm
